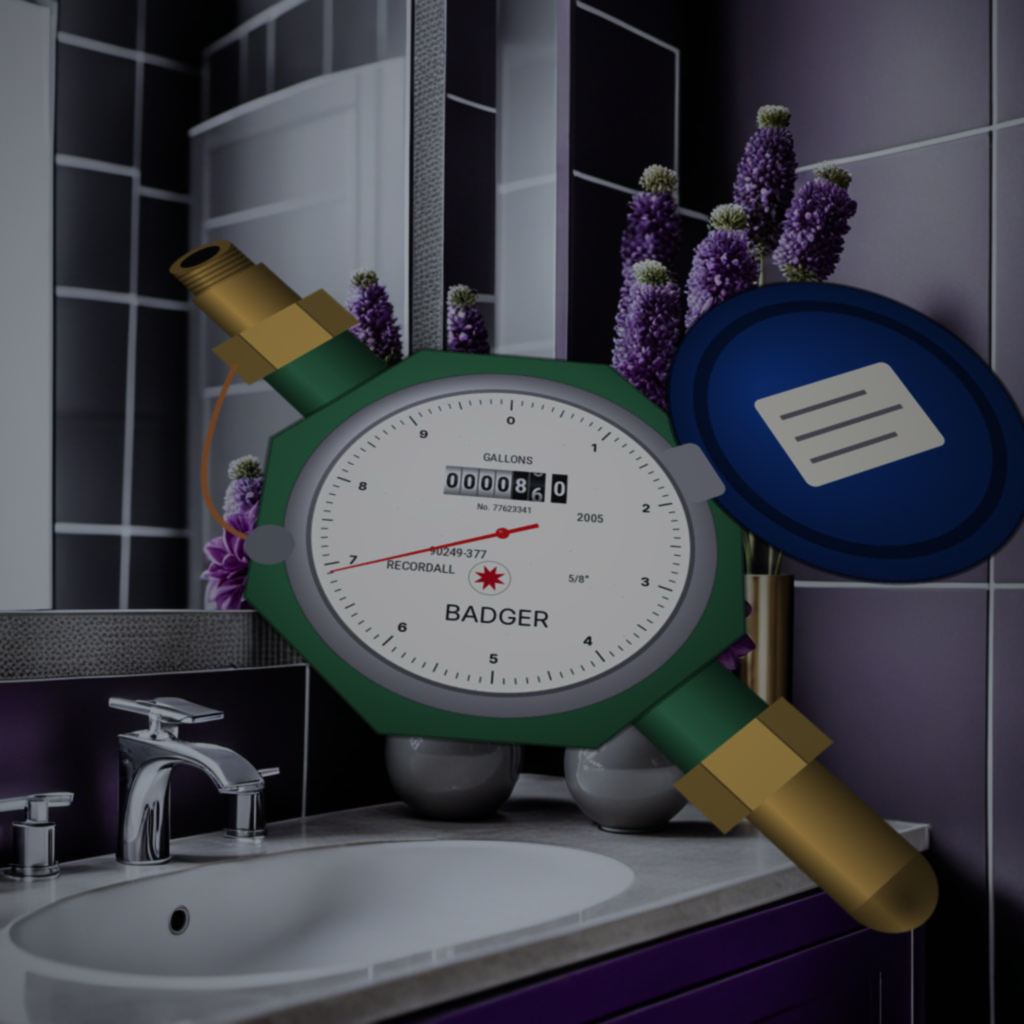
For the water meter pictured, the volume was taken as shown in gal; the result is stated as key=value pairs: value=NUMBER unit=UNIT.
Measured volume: value=856.9 unit=gal
